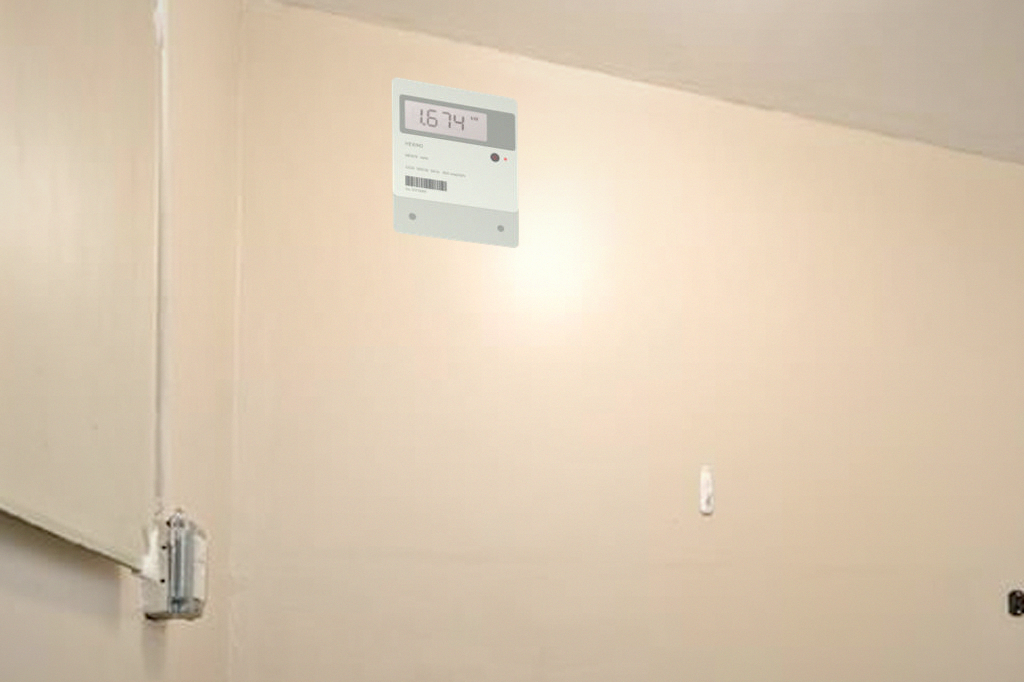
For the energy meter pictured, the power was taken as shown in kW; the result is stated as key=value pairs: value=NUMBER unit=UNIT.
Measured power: value=1.674 unit=kW
